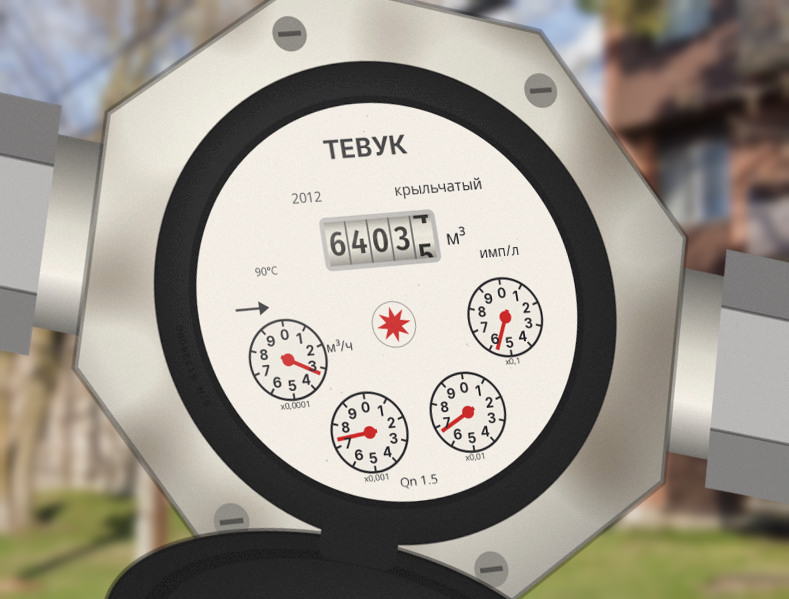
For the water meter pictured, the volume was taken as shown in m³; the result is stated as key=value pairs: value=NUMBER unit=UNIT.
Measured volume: value=64034.5673 unit=m³
